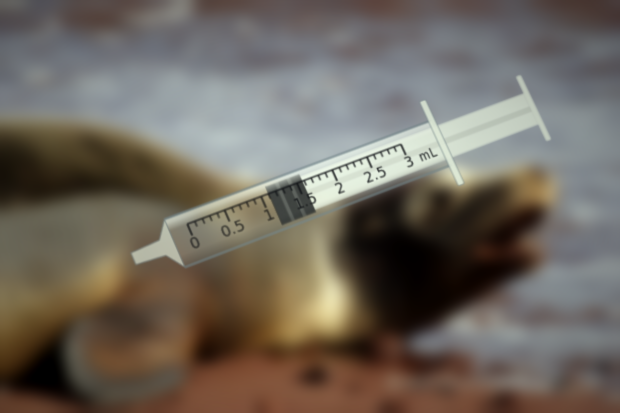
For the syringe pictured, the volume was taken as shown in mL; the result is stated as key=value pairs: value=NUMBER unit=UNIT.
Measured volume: value=1.1 unit=mL
